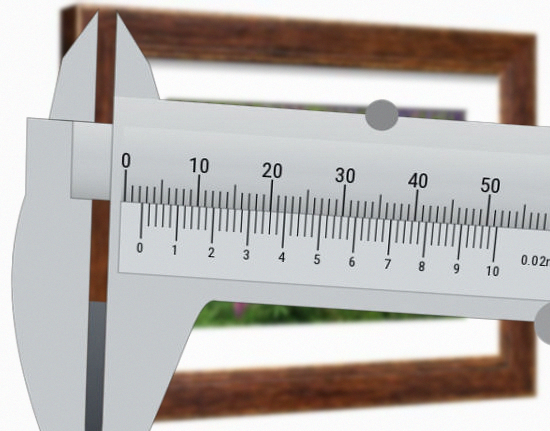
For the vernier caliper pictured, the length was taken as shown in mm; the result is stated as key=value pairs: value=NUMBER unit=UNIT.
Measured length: value=2.4 unit=mm
